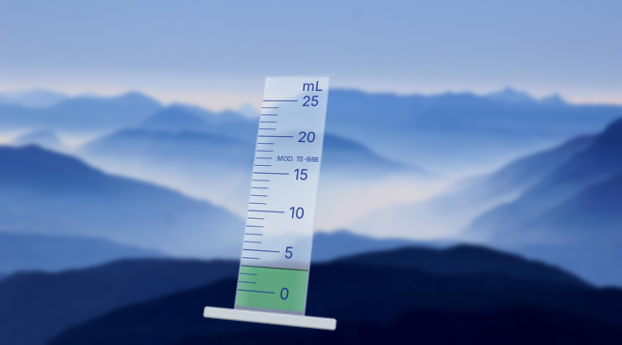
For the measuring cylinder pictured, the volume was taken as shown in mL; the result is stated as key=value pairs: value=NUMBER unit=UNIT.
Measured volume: value=3 unit=mL
